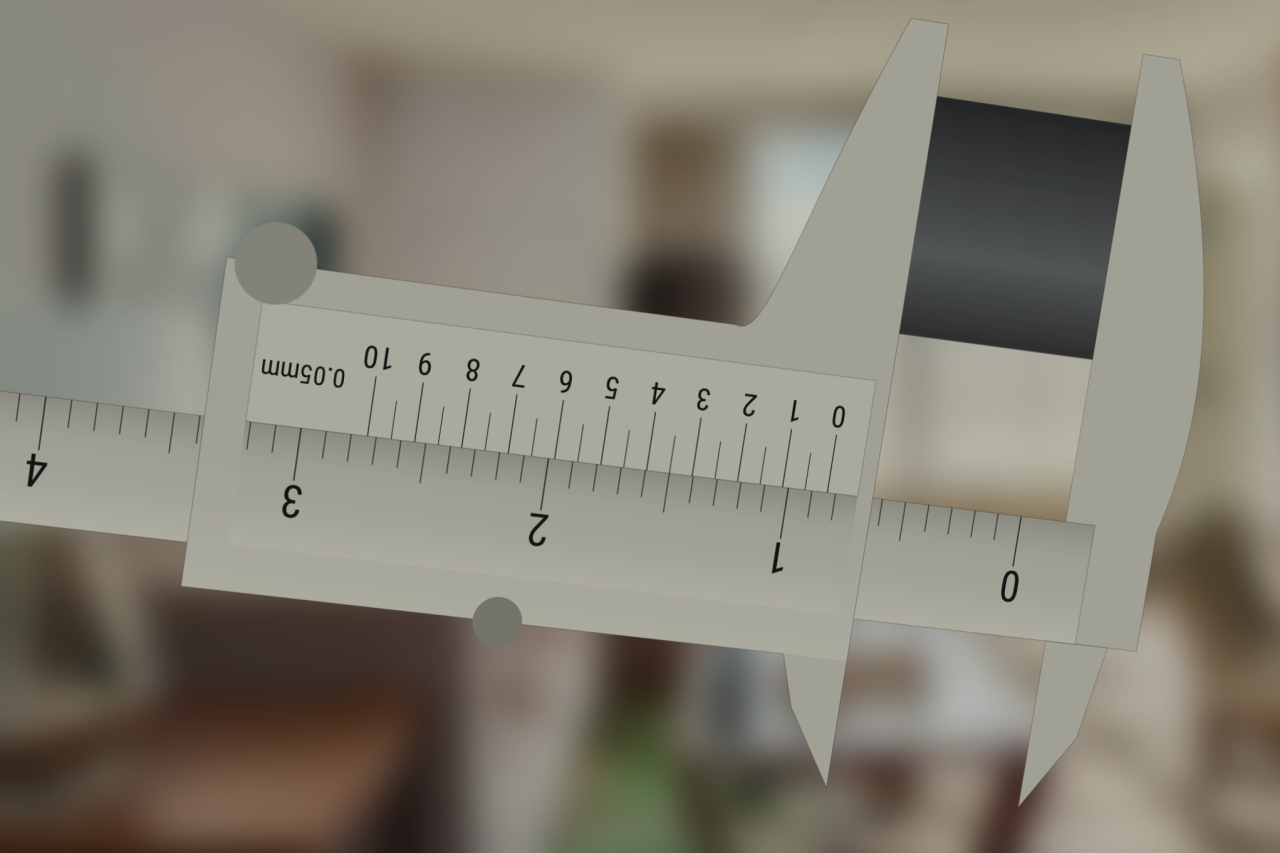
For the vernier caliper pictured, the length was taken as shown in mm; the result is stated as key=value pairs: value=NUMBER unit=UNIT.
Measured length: value=8.35 unit=mm
